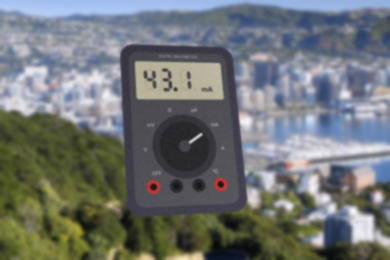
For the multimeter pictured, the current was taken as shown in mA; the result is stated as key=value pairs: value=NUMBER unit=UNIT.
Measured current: value=43.1 unit=mA
